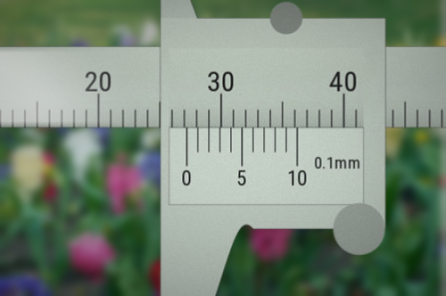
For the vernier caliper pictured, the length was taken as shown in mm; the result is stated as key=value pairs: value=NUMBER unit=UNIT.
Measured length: value=27.2 unit=mm
